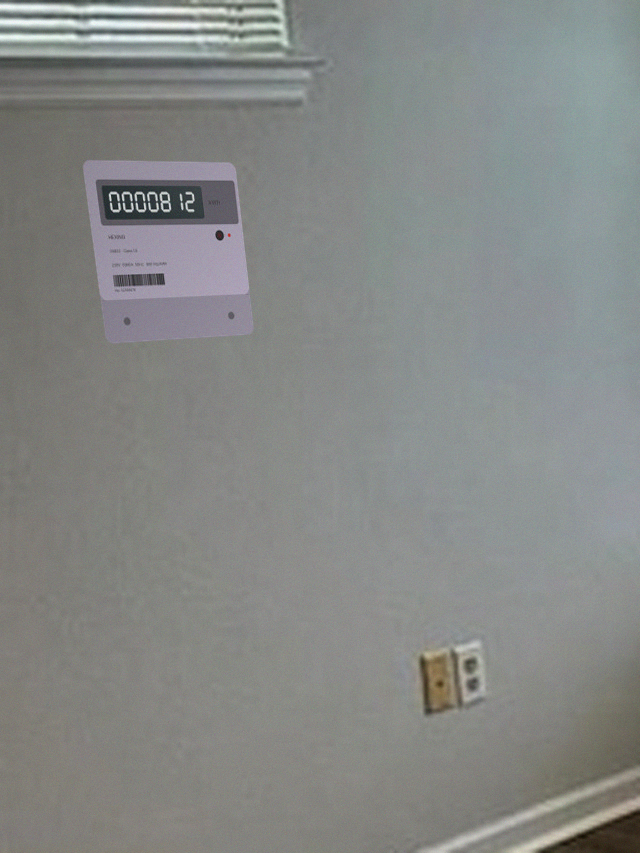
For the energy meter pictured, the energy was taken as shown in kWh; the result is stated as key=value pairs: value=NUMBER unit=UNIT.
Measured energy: value=812 unit=kWh
